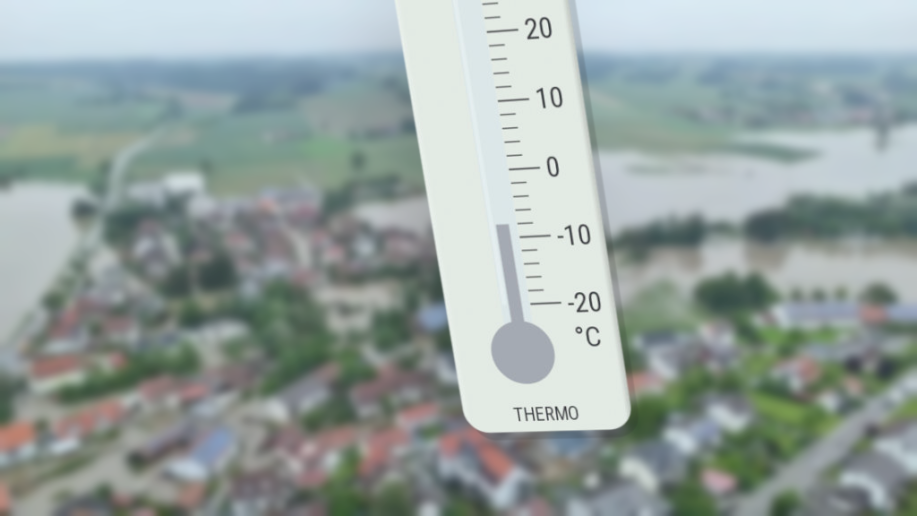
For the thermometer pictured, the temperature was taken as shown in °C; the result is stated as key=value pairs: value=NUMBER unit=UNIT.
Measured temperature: value=-8 unit=°C
